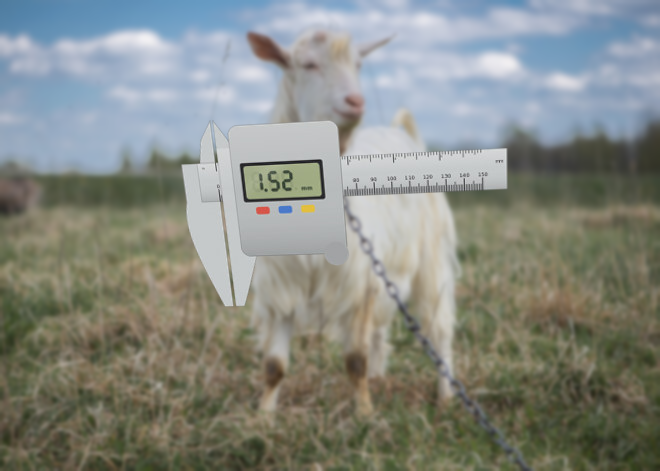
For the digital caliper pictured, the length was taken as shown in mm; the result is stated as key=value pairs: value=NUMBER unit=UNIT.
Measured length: value=1.52 unit=mm
